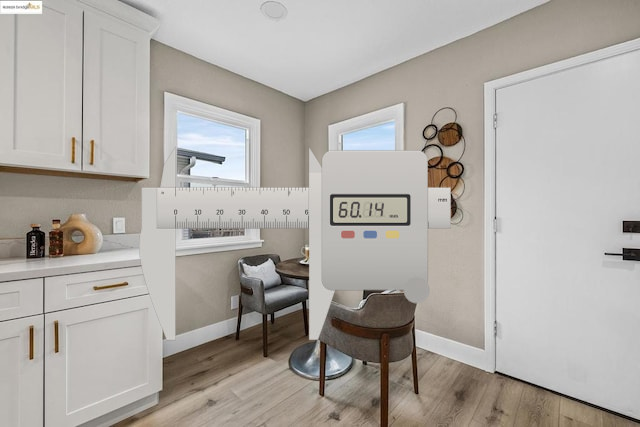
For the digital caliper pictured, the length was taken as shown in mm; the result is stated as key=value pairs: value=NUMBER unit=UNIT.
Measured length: value=60.14 unit=mm
